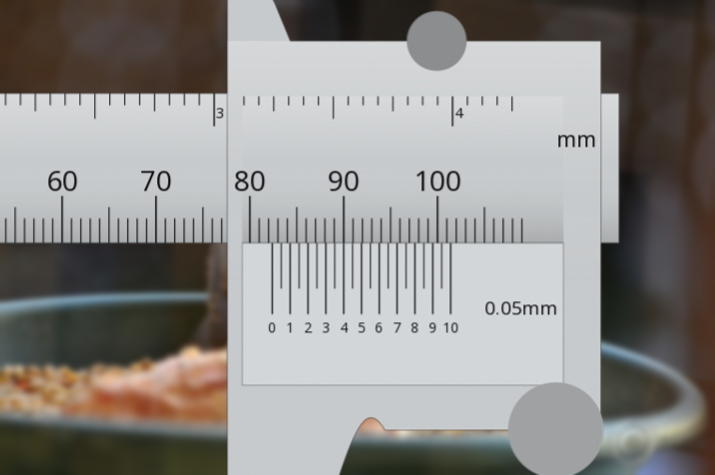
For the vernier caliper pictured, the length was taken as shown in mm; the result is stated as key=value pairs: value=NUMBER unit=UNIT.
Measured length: value=82.4 unit=mm
